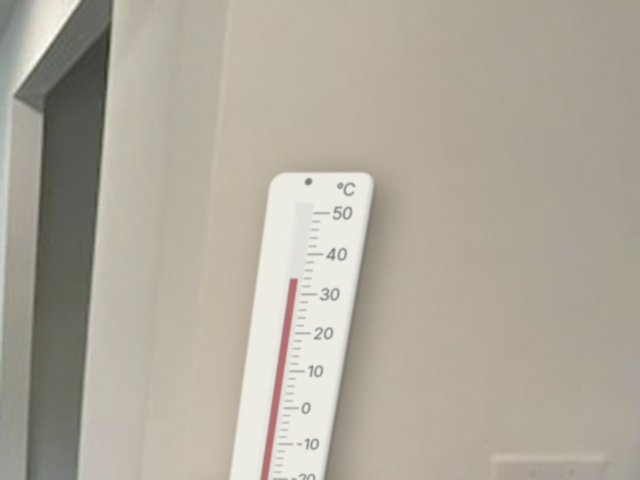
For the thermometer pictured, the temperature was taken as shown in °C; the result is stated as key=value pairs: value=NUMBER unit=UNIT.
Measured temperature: value=34 unit=°C
